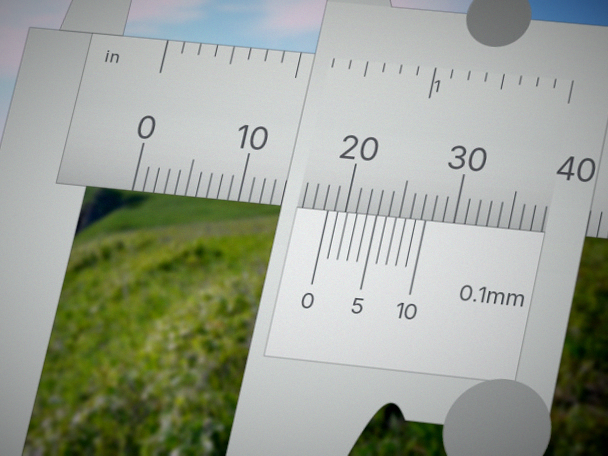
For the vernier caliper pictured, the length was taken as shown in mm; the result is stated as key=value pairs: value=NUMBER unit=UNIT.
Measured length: value=18.4 unit=mm
